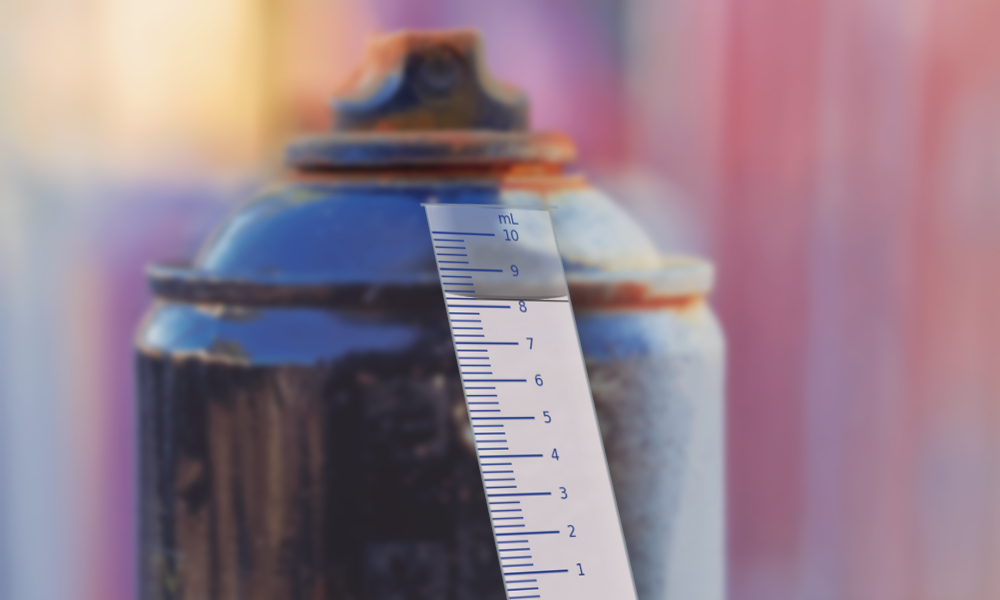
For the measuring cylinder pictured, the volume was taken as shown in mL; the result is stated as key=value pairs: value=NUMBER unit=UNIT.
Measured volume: value=8.2 unit=mL
